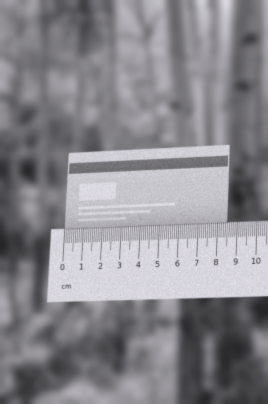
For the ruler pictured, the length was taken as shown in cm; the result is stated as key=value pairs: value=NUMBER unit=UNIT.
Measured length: value=8.5 unit=cm
